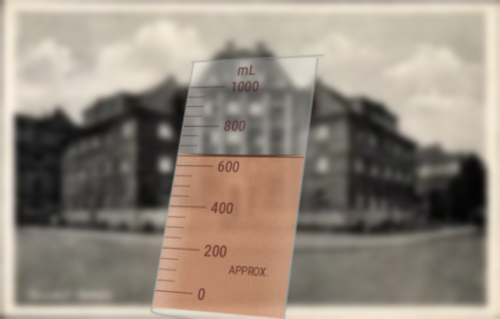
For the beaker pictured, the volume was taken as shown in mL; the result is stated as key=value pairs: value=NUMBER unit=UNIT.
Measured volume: value=650 unit=mL
